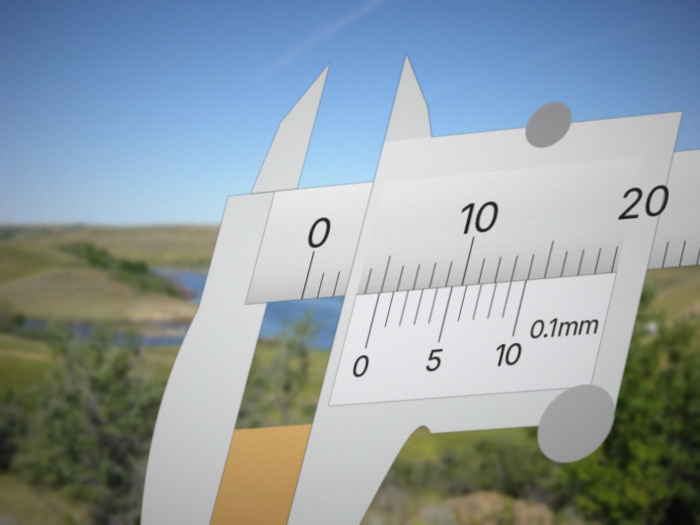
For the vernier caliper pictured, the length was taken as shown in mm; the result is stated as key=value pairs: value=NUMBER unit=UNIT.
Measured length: value=4.9 unit=mm
